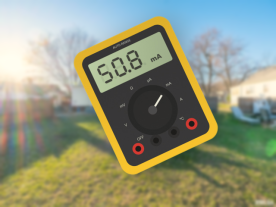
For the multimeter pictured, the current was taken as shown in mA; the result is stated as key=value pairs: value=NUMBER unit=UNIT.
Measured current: value=50.8 unit=mA
